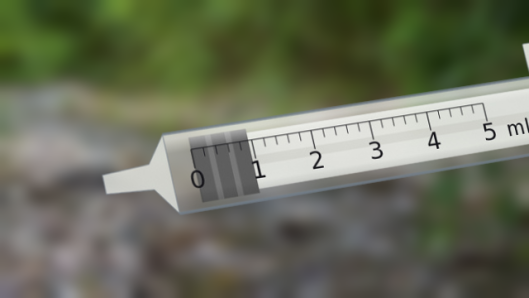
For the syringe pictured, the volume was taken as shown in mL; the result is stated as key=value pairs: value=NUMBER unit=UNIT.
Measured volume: value=0 unit=mL
